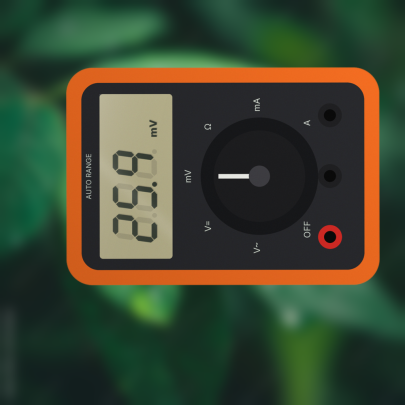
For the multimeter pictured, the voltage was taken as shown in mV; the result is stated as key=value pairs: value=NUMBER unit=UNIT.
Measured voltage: value=25.9 unit=mV
